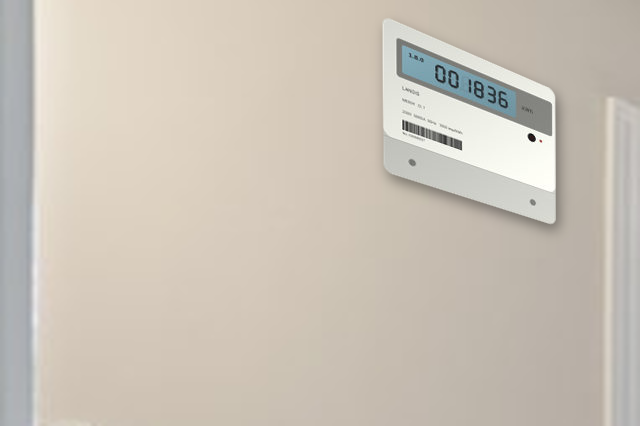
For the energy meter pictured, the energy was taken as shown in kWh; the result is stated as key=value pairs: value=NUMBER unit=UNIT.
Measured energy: value=1836 unit=kWh
